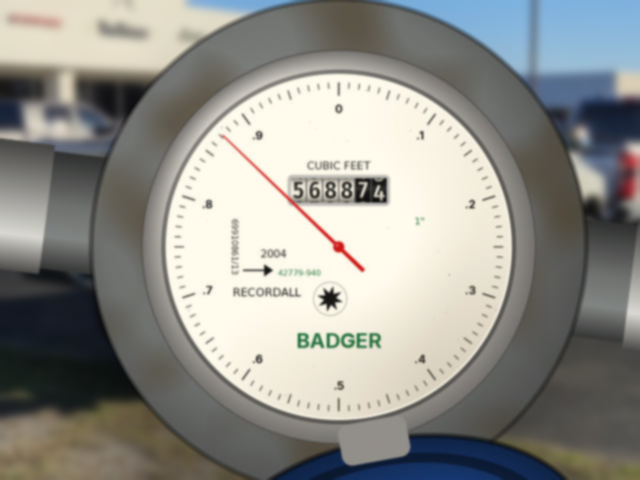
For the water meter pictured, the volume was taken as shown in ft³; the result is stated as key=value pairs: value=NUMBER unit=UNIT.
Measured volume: value=568873.87 unit=ft³
